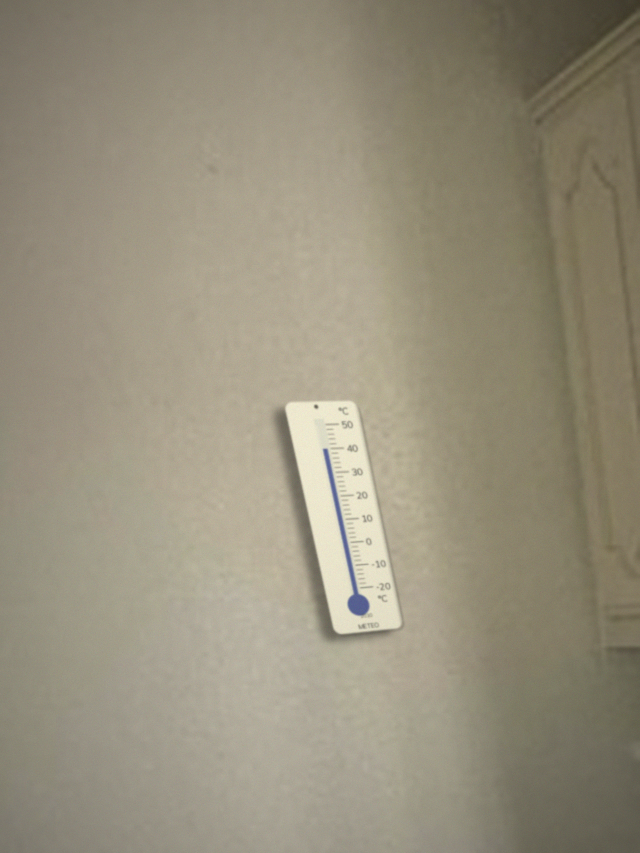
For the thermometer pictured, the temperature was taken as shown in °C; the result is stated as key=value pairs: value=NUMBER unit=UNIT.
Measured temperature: value=40 unit=°C
